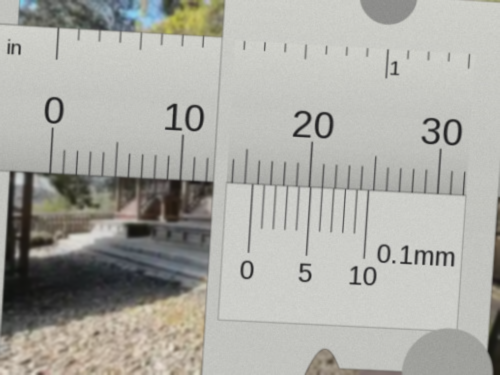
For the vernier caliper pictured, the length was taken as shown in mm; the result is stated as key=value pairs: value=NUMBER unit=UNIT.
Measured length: value=15.6 unit=mm
